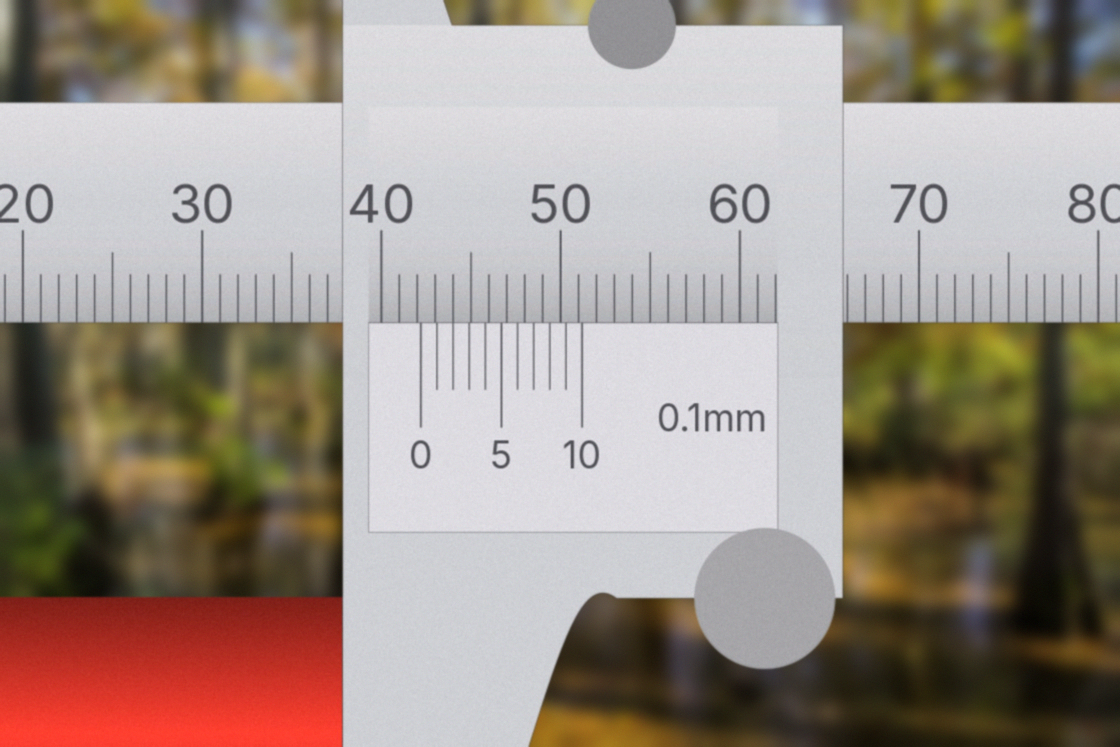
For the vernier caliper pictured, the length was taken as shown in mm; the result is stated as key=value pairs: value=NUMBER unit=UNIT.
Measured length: value=42.2 unit=mm
